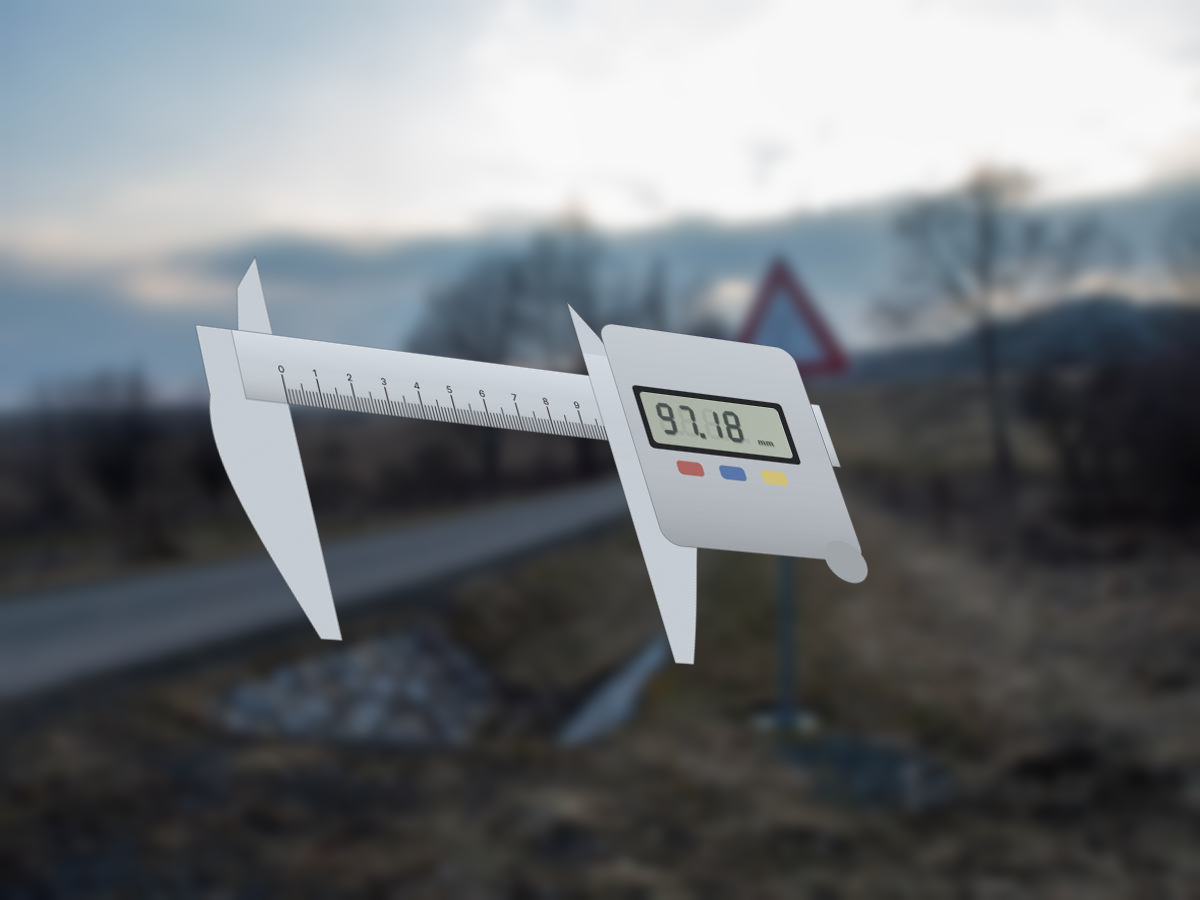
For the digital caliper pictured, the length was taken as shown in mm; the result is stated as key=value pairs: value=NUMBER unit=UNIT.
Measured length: value=97.18 unit=mm
